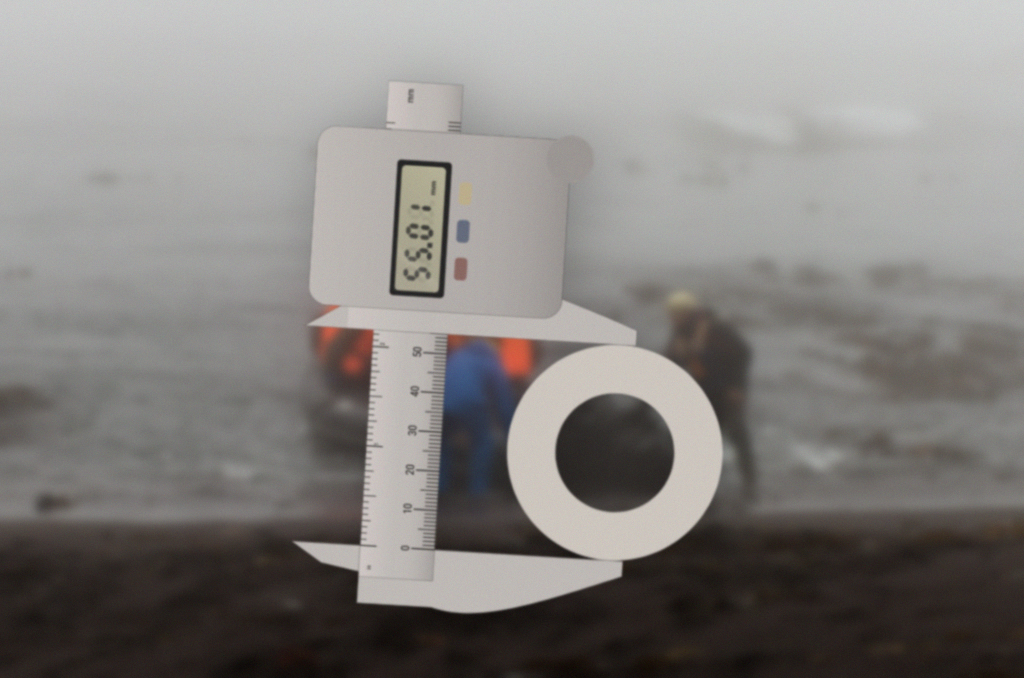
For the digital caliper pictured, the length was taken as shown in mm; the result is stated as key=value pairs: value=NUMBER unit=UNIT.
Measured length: value=55.01 unit=mm
